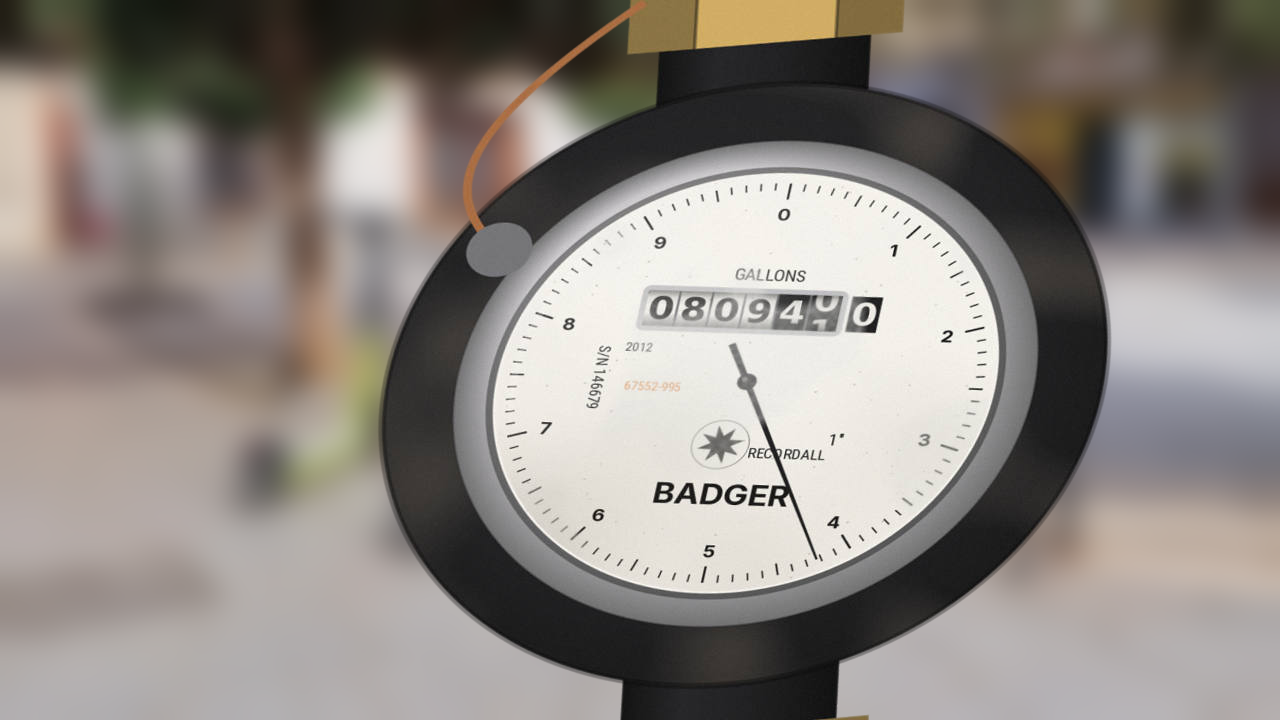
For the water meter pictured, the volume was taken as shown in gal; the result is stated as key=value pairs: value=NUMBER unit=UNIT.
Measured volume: value=809404.2 unit=gal
